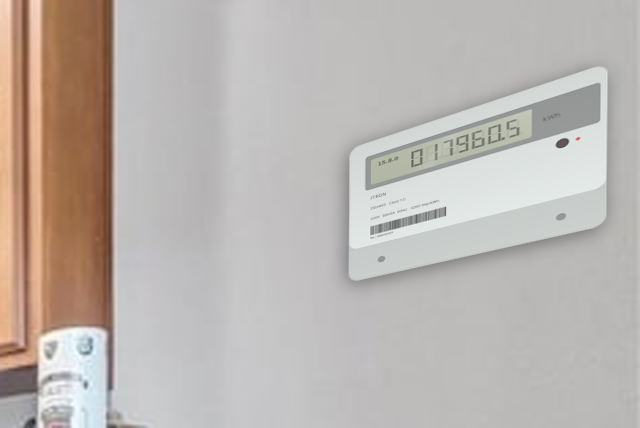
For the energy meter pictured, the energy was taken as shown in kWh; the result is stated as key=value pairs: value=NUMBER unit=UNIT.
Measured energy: value=17960.5 unit=kWh
